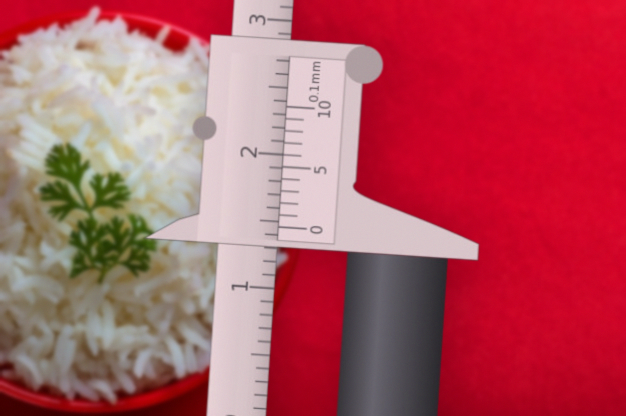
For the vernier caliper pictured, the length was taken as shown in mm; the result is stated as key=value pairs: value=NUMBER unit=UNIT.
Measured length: value=14.6 unit=mm
